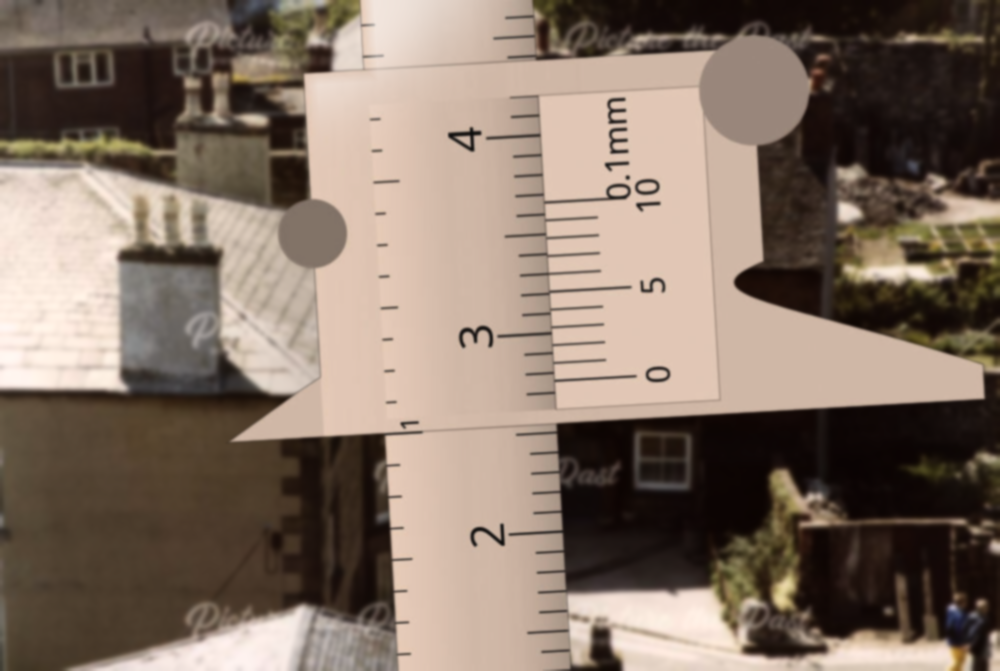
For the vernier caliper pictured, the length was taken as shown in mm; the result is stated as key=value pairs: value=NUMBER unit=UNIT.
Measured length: value=27.6 unit=mm
